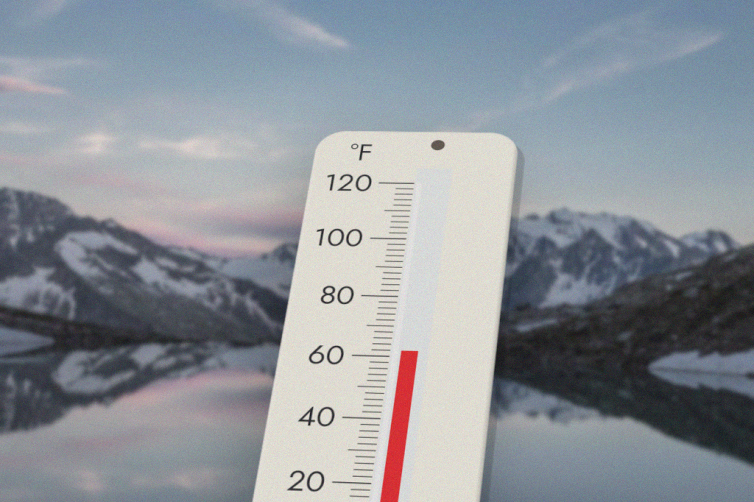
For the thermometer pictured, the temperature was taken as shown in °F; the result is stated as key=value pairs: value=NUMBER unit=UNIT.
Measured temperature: value=62 unit=°F
